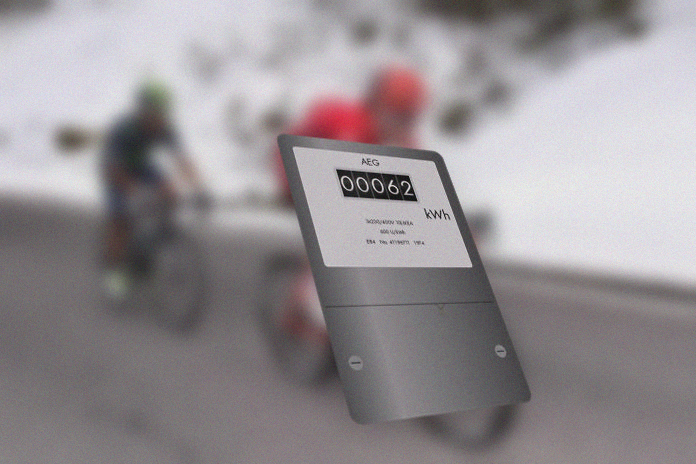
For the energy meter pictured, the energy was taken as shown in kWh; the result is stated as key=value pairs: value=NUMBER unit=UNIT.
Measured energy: value=62 unit=kWh
